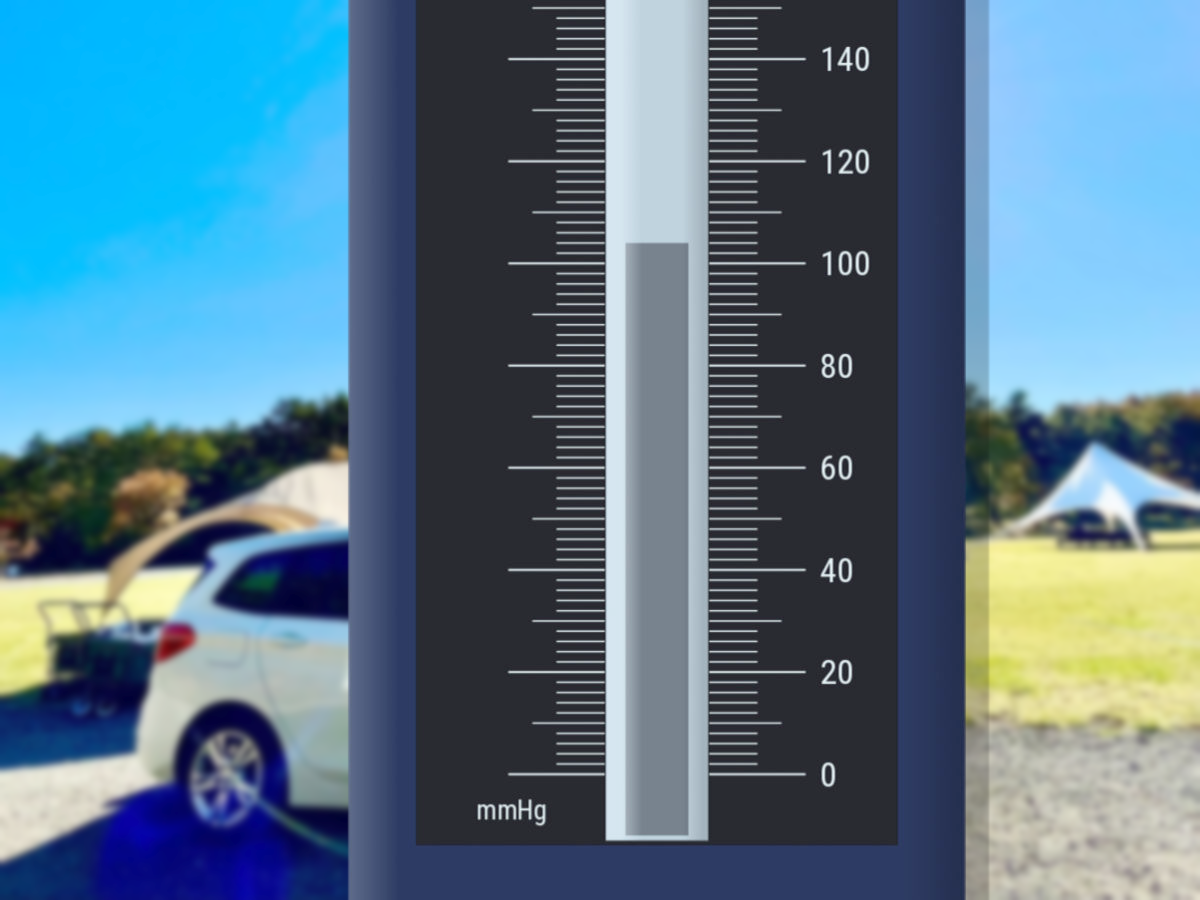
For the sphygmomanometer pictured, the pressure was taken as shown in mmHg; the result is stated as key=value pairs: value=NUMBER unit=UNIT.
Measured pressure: value=104 unit=mmHg
